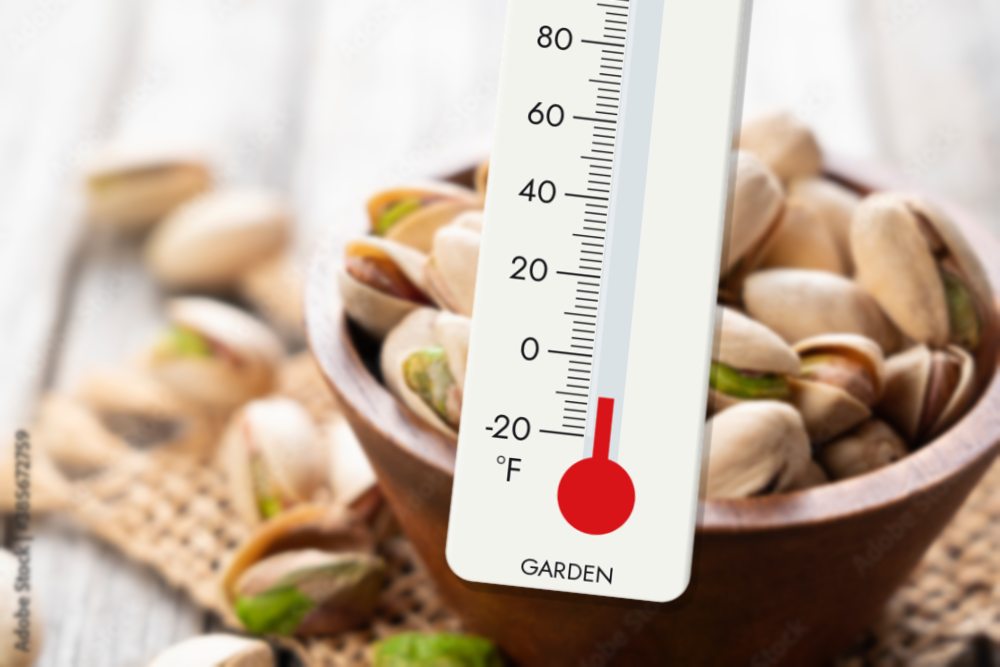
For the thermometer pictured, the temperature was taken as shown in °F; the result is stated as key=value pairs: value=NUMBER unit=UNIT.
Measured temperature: value=-10 unit=°F
